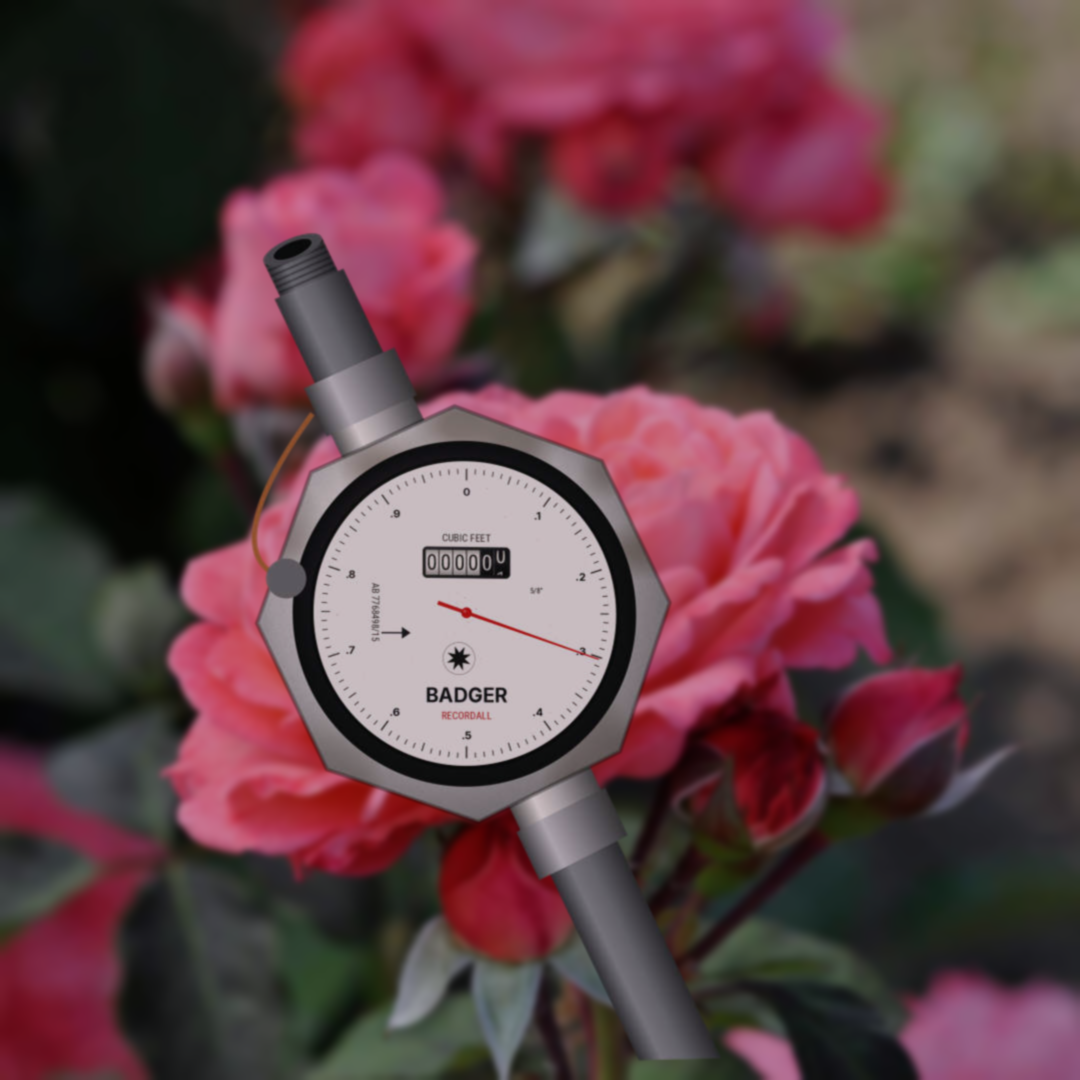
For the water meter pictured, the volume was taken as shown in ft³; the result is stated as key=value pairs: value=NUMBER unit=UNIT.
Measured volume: value=0.30 unit=ft³
